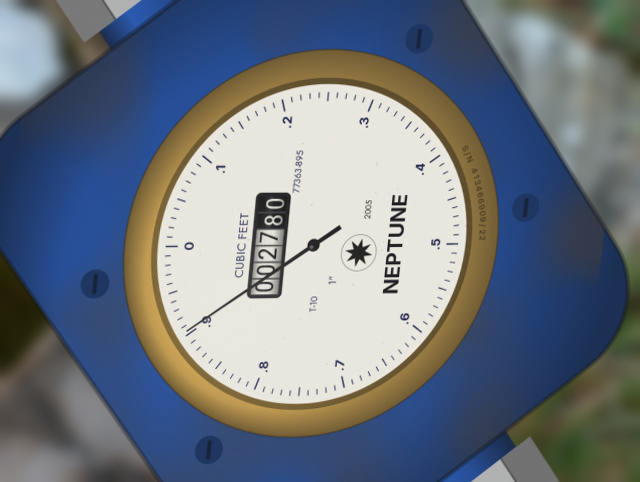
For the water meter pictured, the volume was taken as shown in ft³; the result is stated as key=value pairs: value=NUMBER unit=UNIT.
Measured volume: value=2779.90 unit=ft³
